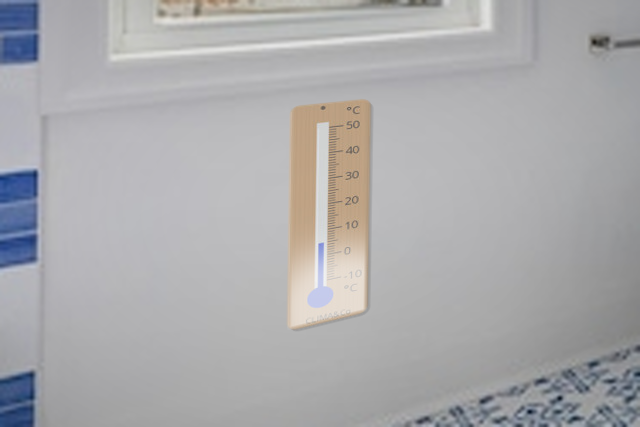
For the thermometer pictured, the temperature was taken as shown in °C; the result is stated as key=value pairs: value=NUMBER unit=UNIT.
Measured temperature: value=5 unit=°C
